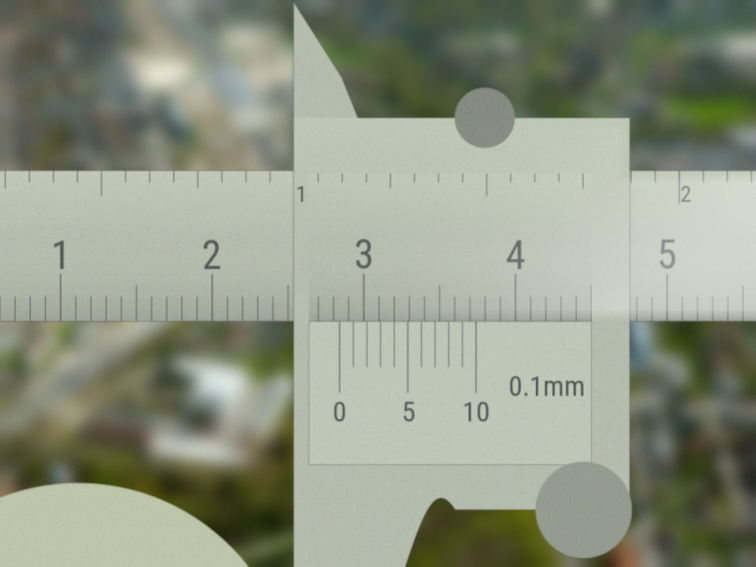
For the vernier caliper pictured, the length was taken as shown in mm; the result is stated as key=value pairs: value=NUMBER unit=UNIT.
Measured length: value=28.4 unit=mm
